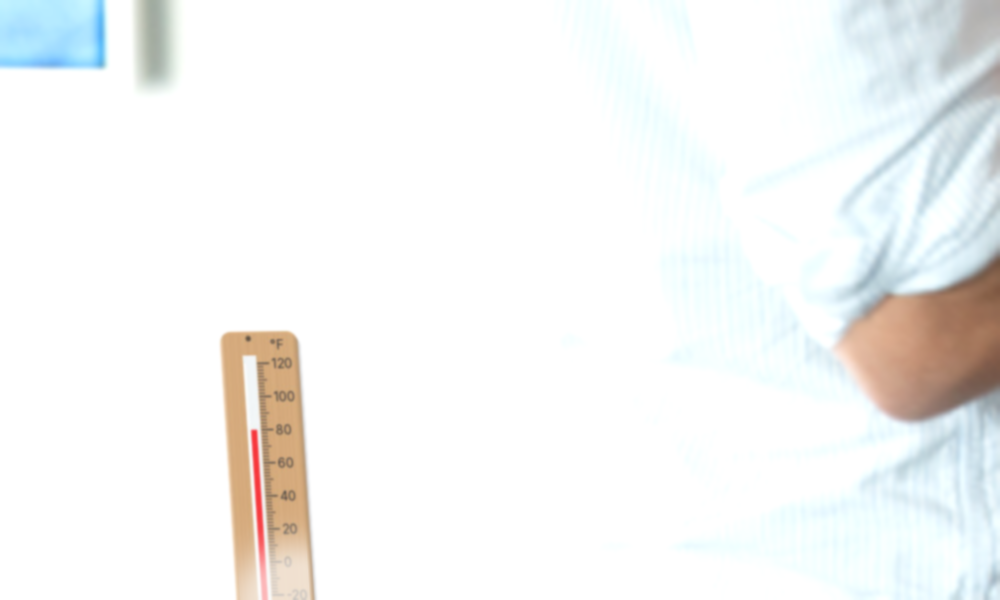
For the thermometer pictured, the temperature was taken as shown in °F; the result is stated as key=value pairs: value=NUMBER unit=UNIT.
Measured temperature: value=80 unit=°F
